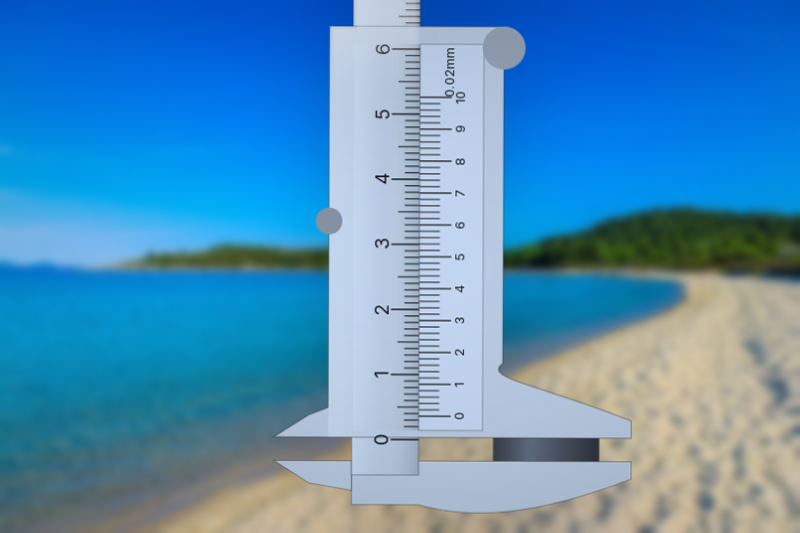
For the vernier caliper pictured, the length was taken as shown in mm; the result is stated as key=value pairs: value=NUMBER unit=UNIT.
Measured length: value=3.6 unit=mm
